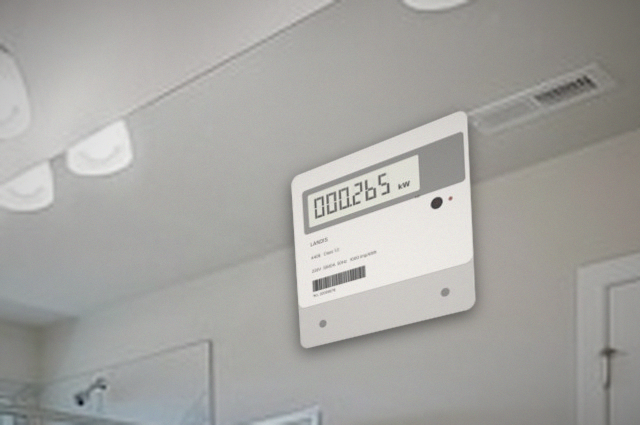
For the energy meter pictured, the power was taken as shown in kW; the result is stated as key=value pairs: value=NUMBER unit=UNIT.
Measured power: value=0.265 unit=kW
